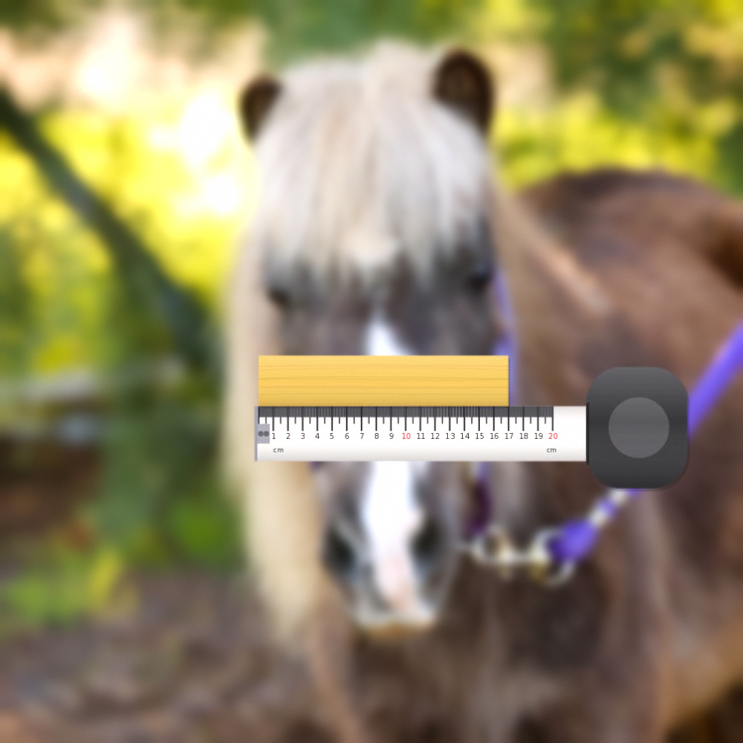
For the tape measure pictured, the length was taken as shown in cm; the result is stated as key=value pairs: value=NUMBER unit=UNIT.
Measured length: value=17 unit=cm
